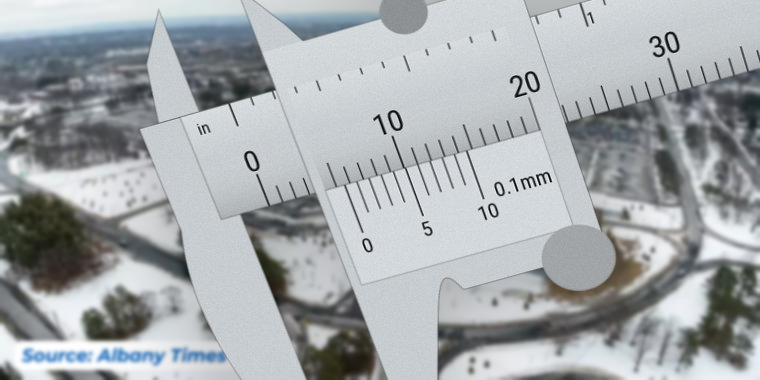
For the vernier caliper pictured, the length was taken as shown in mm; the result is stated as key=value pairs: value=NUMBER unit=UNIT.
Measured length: value=5.6 unit=mm
